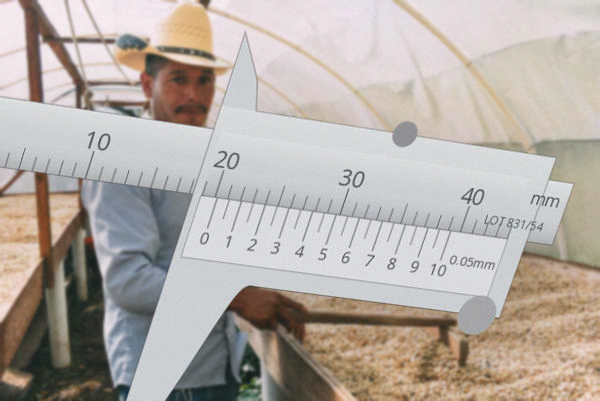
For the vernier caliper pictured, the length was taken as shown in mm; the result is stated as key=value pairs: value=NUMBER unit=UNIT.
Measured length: value=20.2 unit=mm
